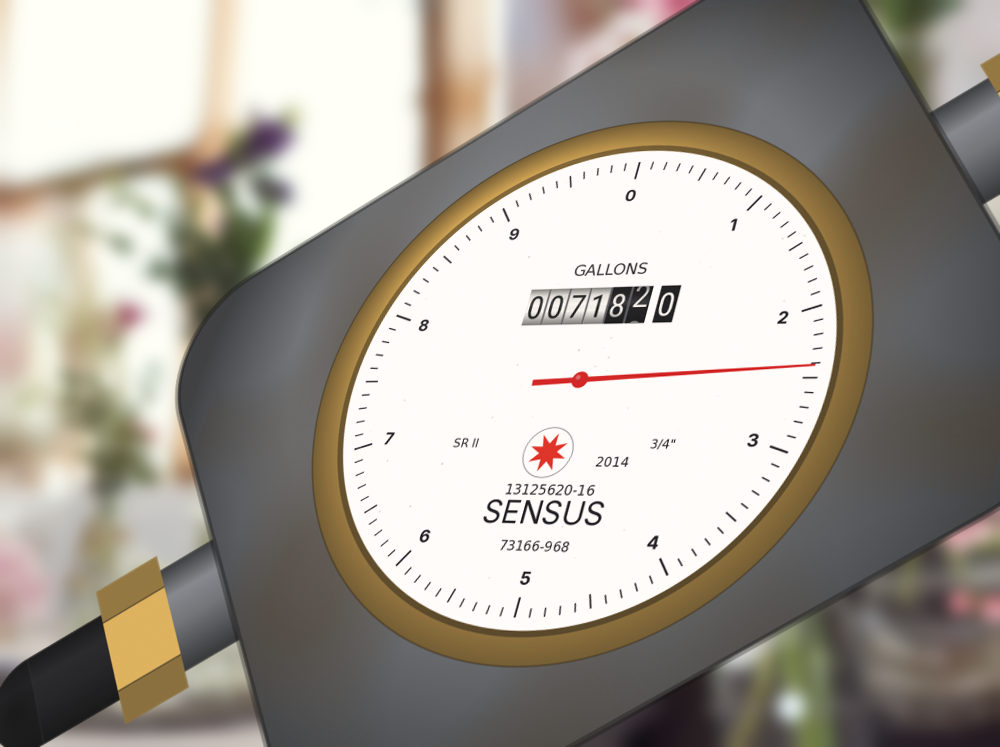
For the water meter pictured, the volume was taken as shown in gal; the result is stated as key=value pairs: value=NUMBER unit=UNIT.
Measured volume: value=71822.4 unit=gal
